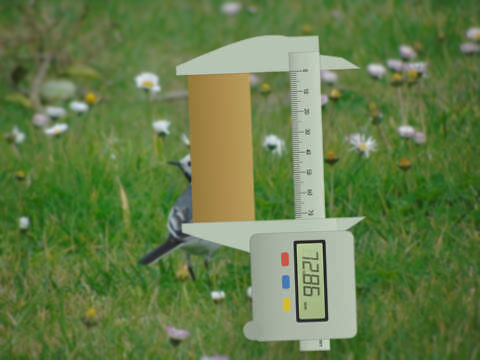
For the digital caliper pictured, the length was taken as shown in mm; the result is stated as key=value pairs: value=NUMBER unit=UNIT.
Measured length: value=72.86 unit=mm
